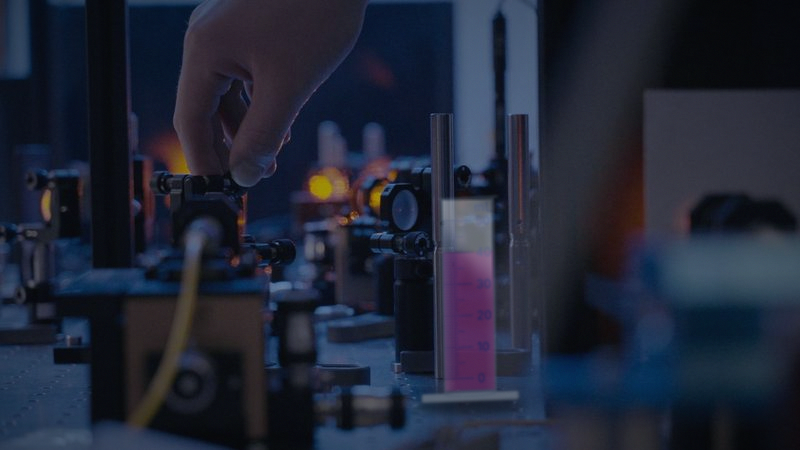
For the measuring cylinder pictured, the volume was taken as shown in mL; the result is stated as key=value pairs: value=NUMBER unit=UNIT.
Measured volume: value=40 unit=mL
